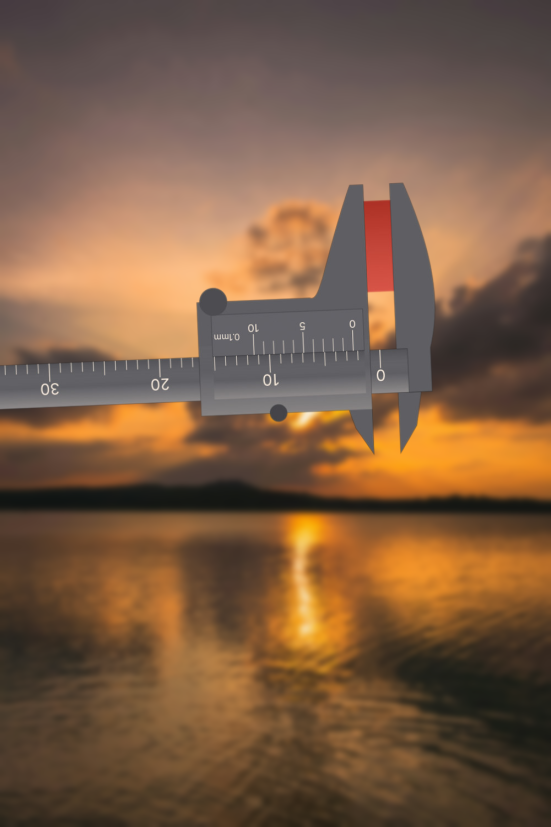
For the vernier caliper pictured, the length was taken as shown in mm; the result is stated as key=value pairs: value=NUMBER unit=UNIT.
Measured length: value=2.4 unit=mm
